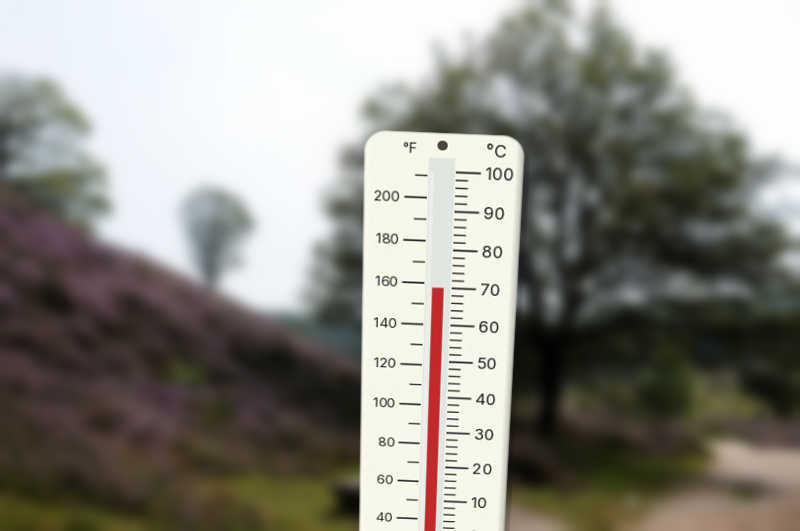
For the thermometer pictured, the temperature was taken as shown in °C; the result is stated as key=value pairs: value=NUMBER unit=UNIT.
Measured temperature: value=70 unit=°C
